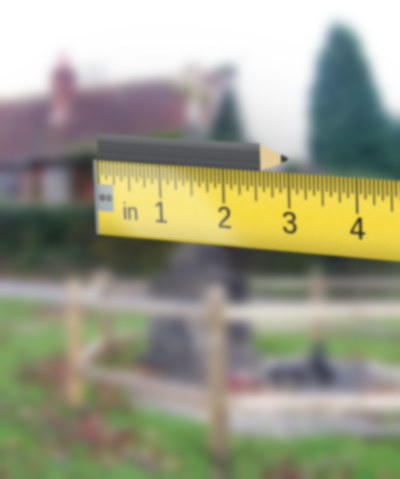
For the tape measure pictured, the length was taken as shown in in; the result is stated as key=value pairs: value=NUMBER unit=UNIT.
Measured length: value=3 unit=in
